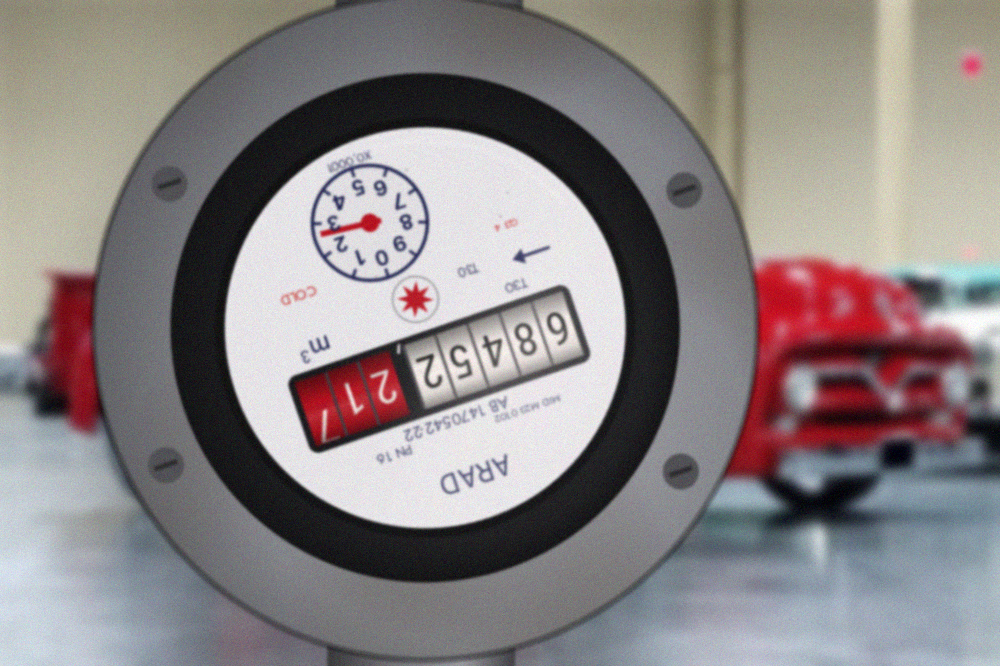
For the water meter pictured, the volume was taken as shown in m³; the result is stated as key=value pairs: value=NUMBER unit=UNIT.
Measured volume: value=68452.2172 unit=m³
